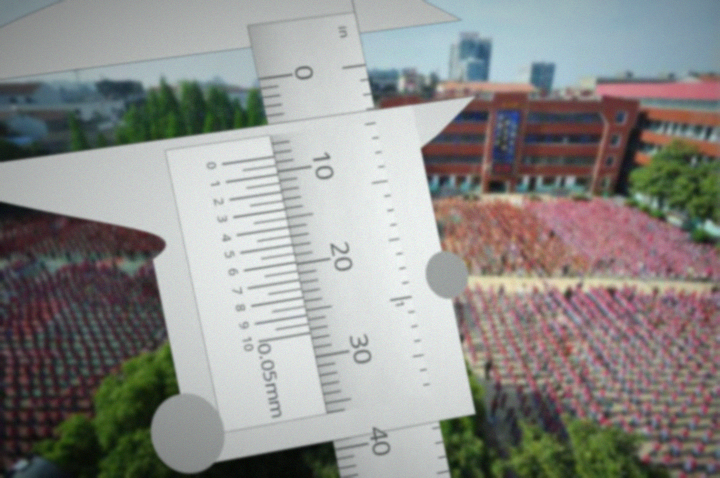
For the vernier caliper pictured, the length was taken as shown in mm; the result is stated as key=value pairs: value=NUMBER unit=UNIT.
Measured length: value=8.4 unit=mm
